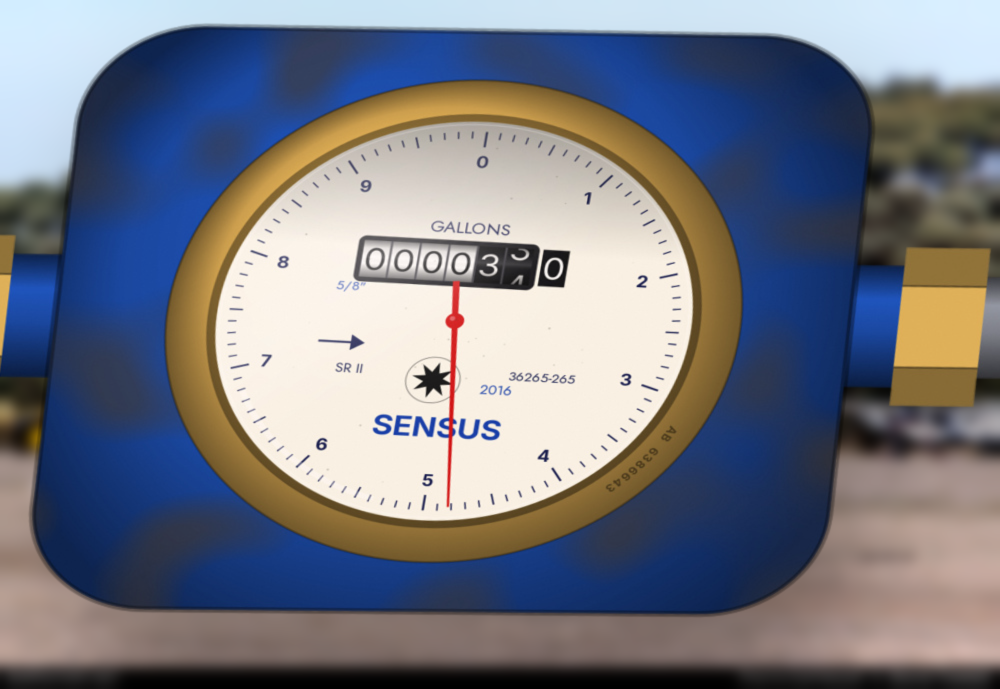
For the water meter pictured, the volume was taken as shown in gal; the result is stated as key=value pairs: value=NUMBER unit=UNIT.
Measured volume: value=334.8 unit=gal
